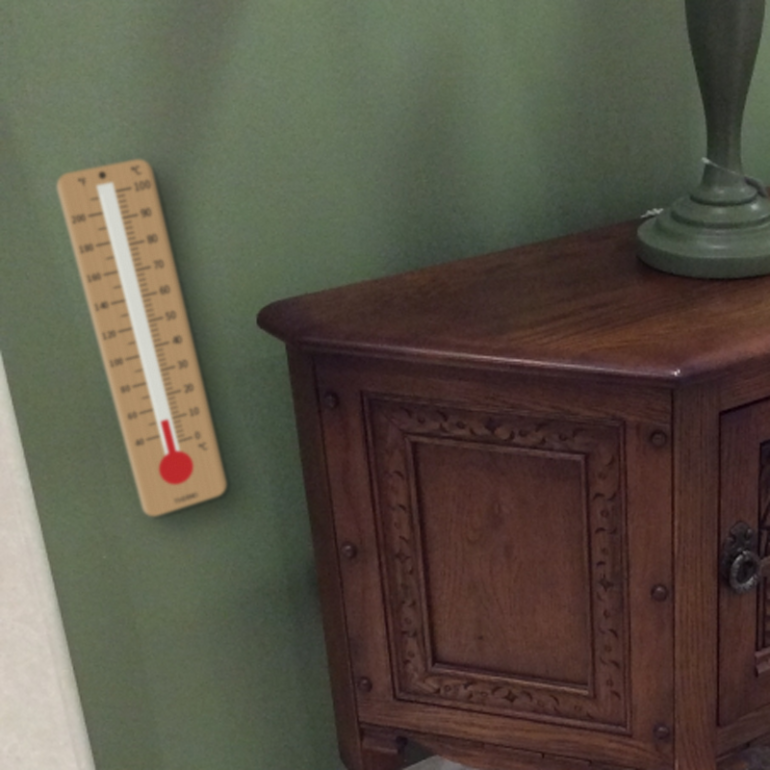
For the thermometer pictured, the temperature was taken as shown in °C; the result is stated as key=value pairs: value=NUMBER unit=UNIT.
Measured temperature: value=10 unit=°C
